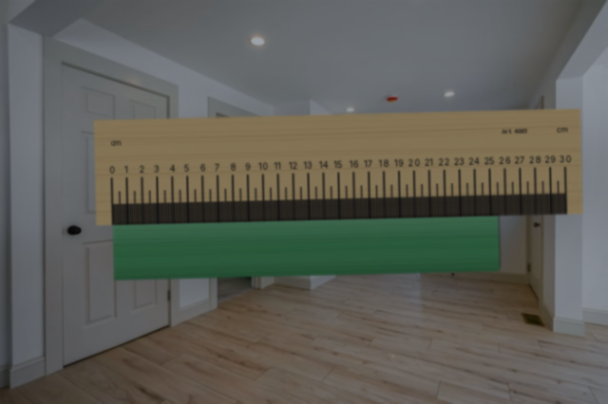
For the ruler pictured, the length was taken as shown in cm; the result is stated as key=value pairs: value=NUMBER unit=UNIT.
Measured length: value=25.5 unit=cm
